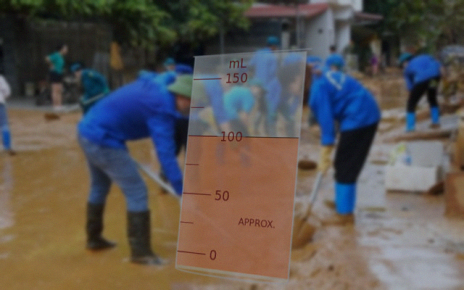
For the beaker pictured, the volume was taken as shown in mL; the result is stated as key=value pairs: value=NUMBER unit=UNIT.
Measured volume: value=100 unit=mL
